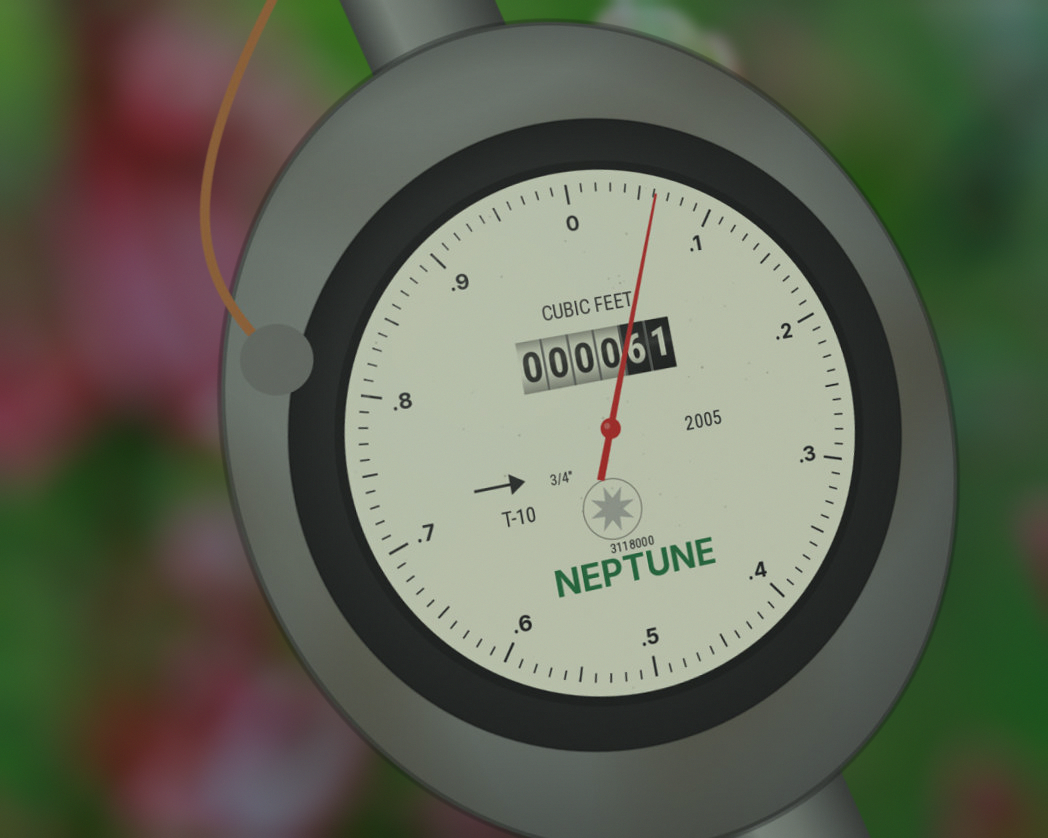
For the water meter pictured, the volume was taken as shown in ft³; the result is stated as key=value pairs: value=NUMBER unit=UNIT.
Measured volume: value=61.06 unit=ft³
